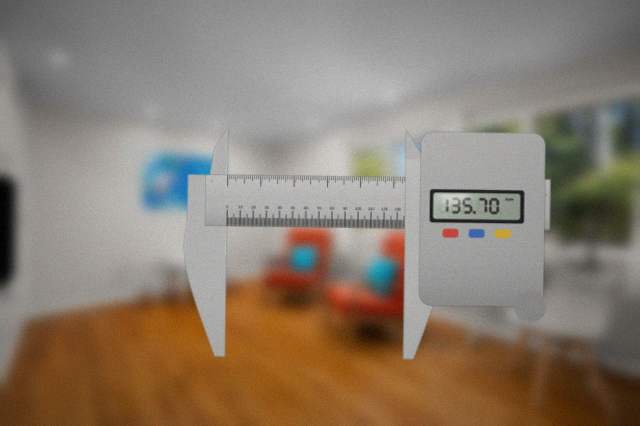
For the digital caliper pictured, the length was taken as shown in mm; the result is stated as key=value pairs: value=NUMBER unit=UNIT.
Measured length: value=135.70 unit=mm
